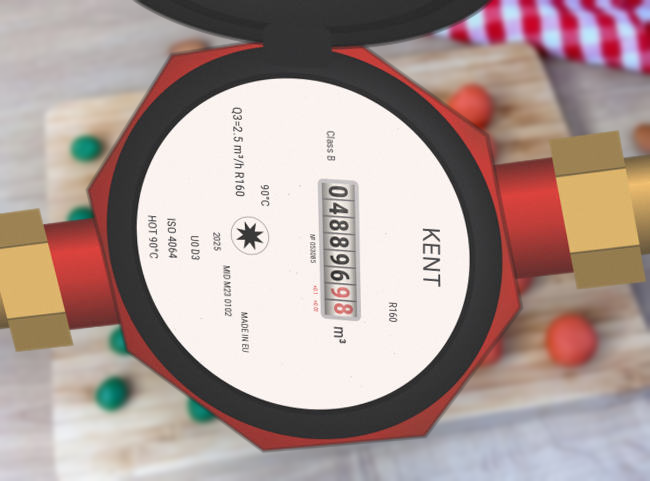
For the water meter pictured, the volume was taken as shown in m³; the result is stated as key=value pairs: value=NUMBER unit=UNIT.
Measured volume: value=48896.98 unit=m³
